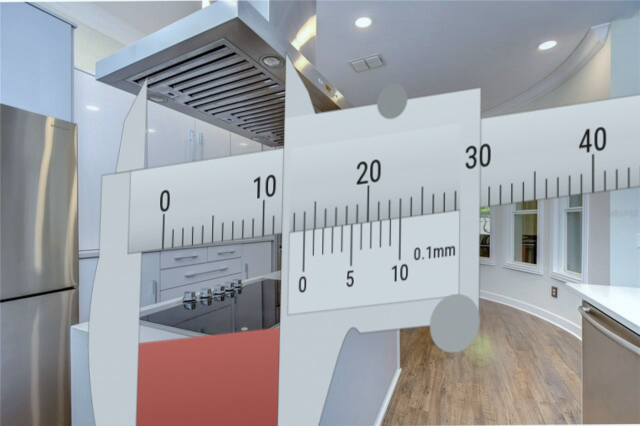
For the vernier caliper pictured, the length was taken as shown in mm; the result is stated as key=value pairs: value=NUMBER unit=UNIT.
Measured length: value=14.0 unit=mm
